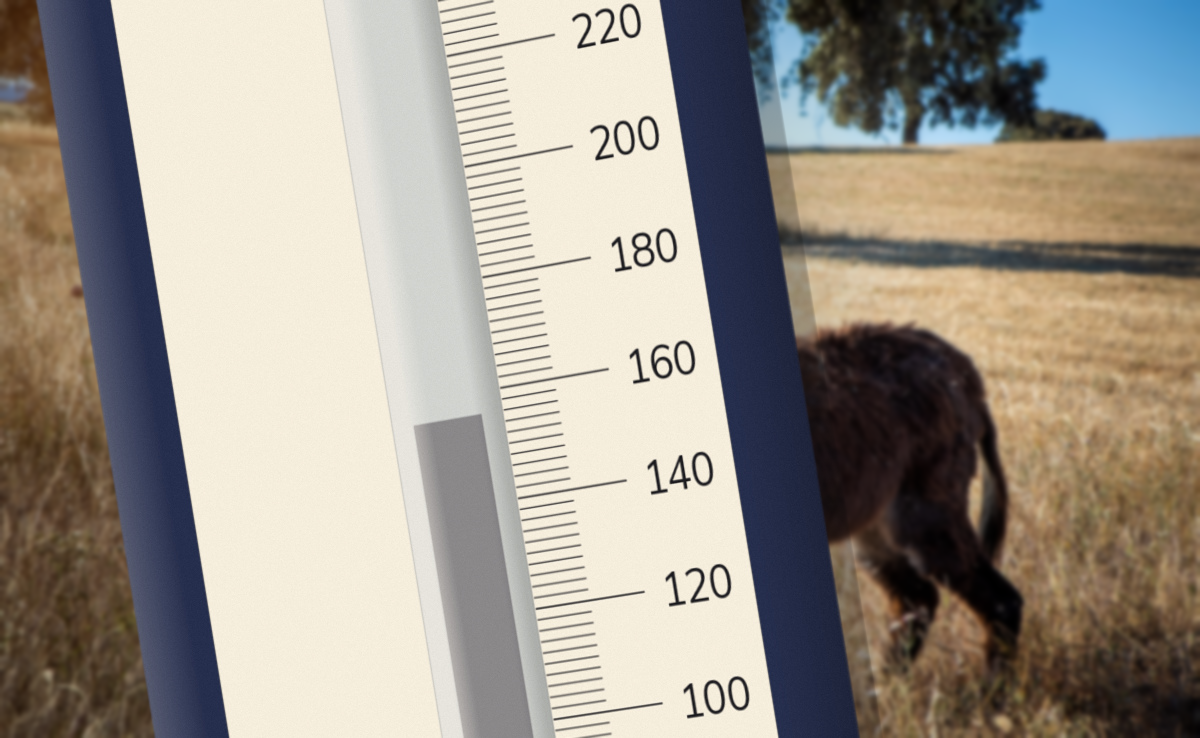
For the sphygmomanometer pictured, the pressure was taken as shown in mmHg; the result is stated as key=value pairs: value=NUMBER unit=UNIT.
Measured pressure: value=156 unit=mmHg
